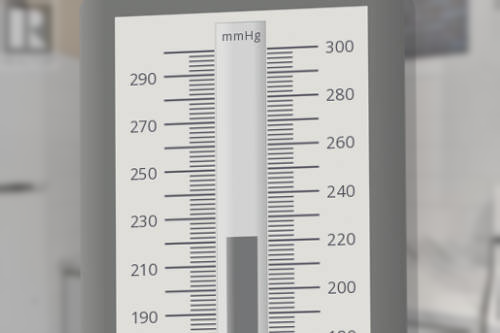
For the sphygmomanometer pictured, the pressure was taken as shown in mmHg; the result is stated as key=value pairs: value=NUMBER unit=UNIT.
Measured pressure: value=222 unit=mmHg
